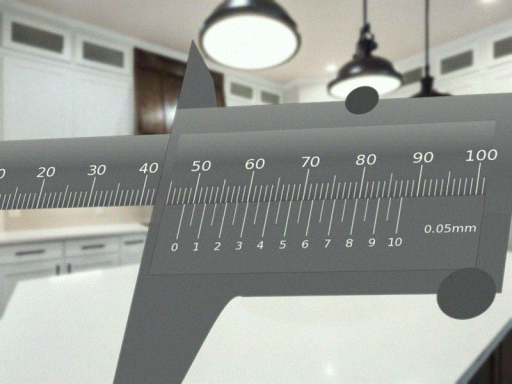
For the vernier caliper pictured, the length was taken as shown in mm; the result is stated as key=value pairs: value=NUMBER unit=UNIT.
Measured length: value=48.4 unit=mm
